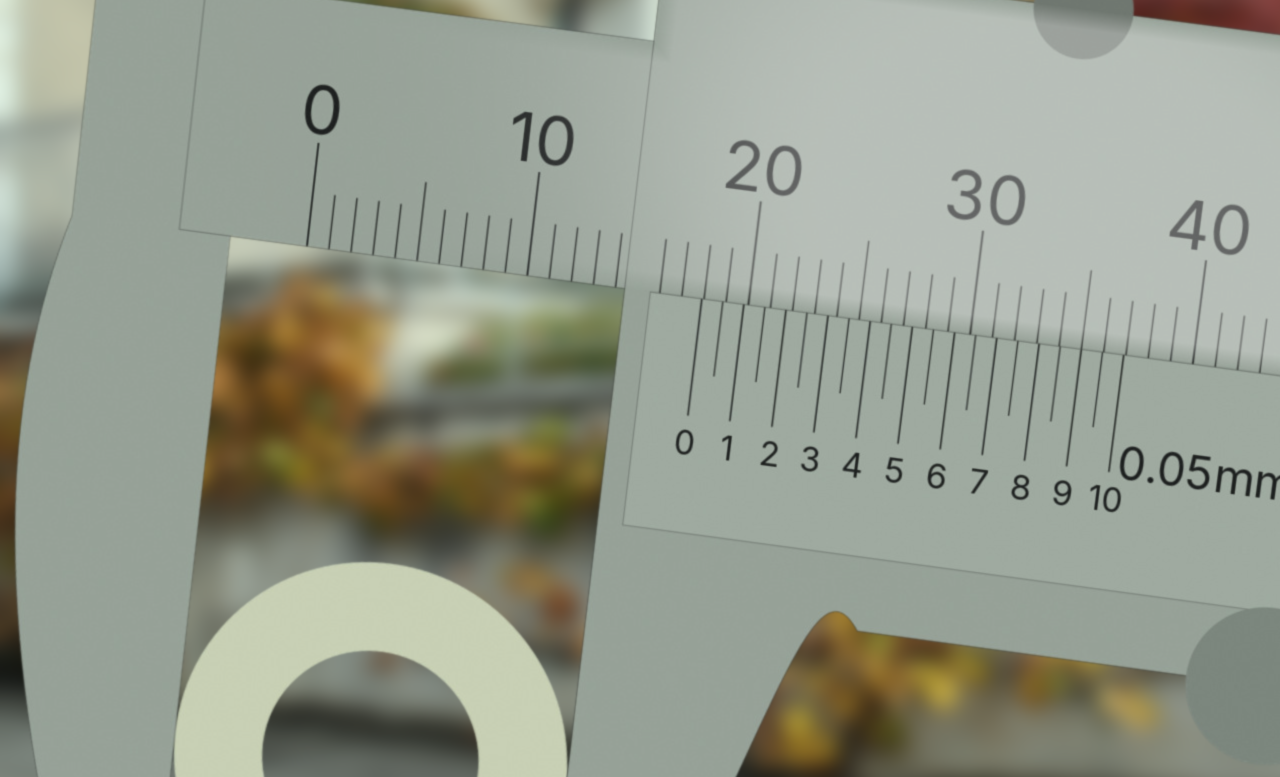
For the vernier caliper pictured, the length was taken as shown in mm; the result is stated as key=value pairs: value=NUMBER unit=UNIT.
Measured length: value=17.9 unit=mm
